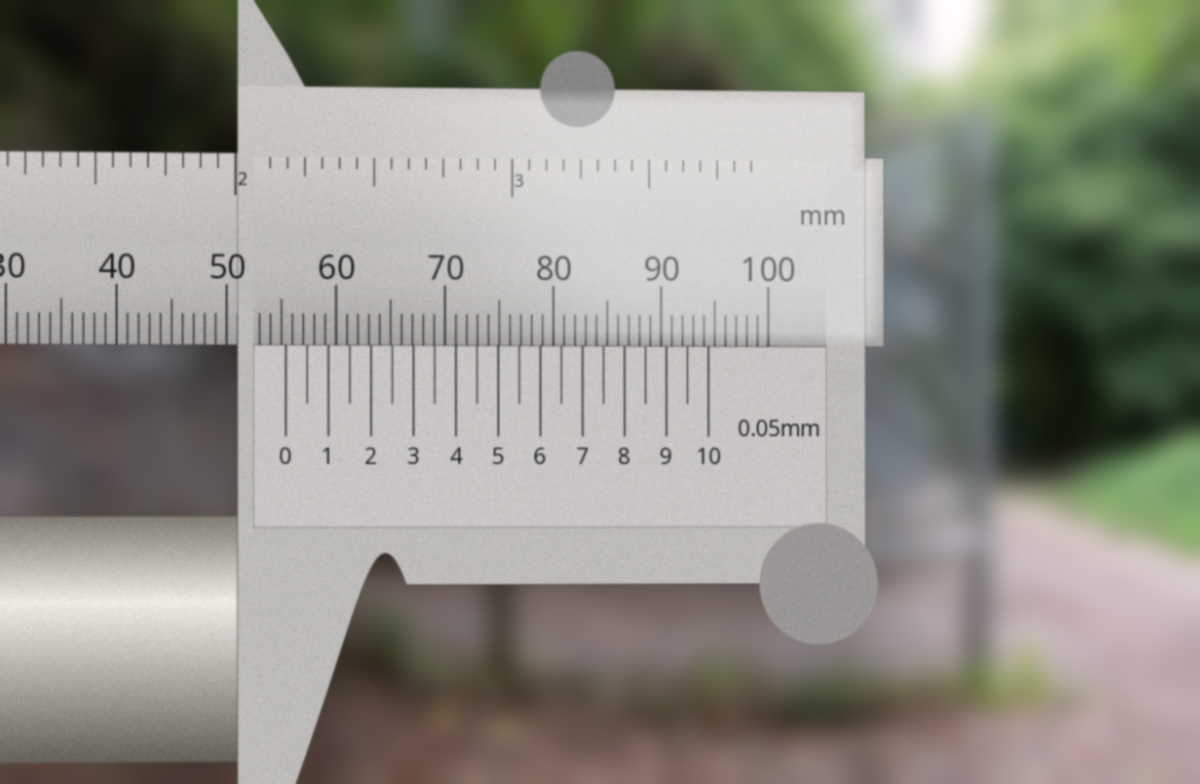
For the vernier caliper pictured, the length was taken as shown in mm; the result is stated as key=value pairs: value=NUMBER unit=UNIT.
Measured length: value=55.4 unit=mm
